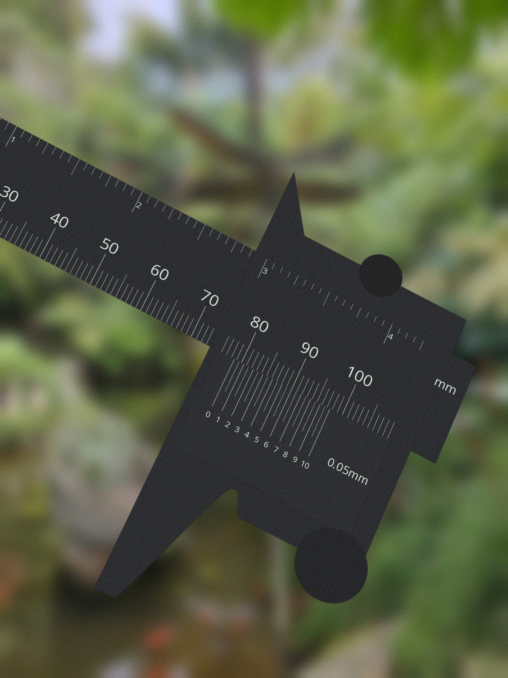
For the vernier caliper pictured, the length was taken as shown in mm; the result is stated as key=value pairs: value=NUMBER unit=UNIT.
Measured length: value=78.6 unit=mm
